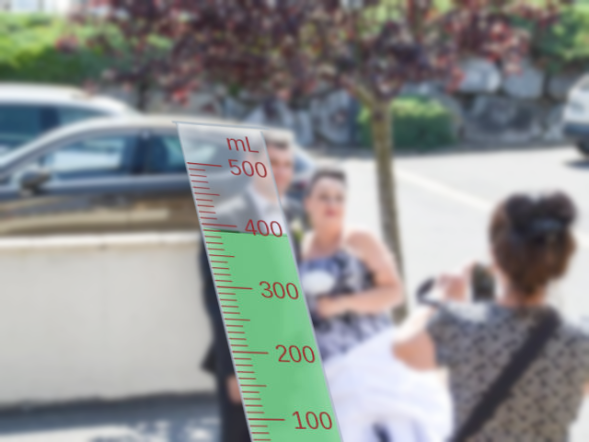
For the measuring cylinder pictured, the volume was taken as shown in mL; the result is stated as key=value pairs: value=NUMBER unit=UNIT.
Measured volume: value=390 unit=mL
